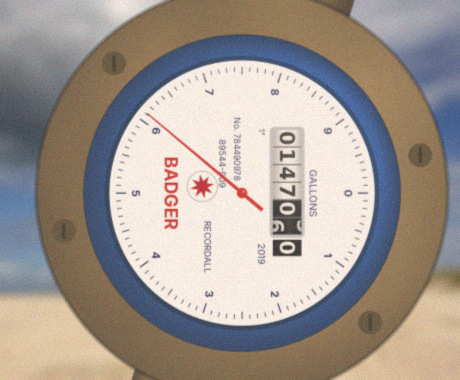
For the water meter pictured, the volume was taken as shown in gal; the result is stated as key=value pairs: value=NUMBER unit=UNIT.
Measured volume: value=147056.1 unit=gal
